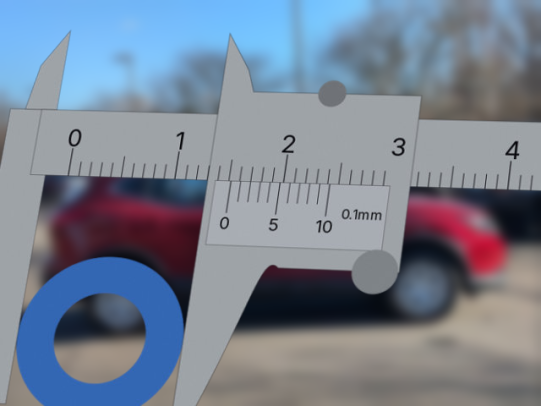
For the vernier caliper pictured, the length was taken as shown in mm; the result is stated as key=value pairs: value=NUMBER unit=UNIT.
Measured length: value=15.2 unit=mm
